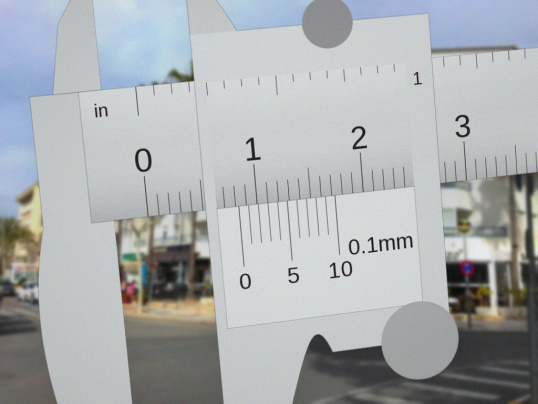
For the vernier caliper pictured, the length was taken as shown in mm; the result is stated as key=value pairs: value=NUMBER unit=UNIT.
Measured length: value=8.3 unit=mm
